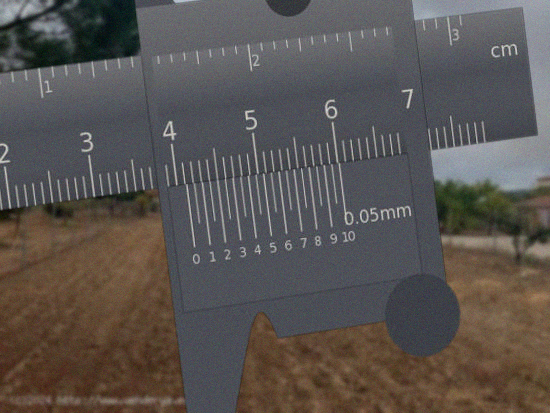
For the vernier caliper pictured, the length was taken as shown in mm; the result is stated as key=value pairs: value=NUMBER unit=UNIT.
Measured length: value=41.2 unit=mm
